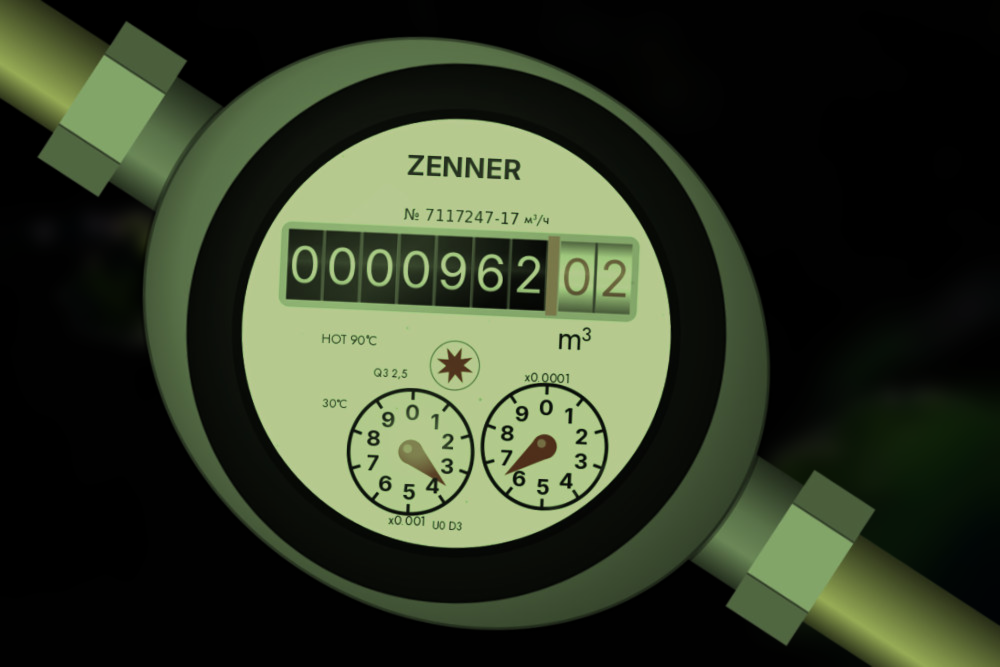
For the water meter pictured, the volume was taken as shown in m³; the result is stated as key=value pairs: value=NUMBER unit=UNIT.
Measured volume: value=962.0236 unit=m³
